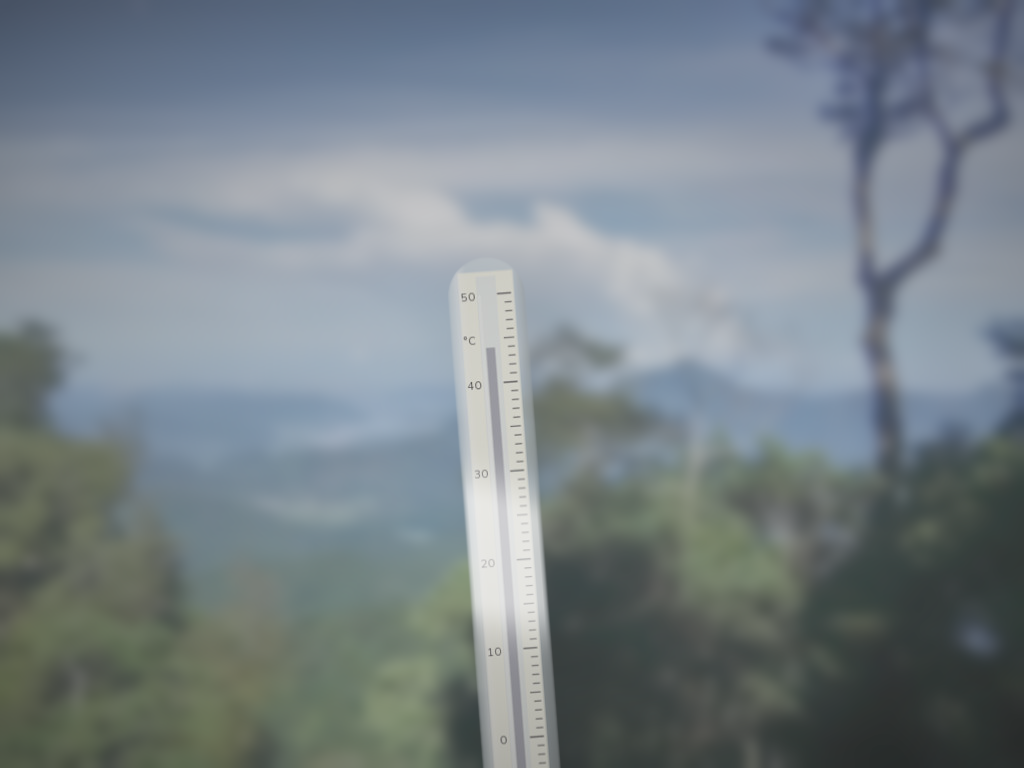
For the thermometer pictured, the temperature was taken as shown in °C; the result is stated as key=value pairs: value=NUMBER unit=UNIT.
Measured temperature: value=44 unit=°C
